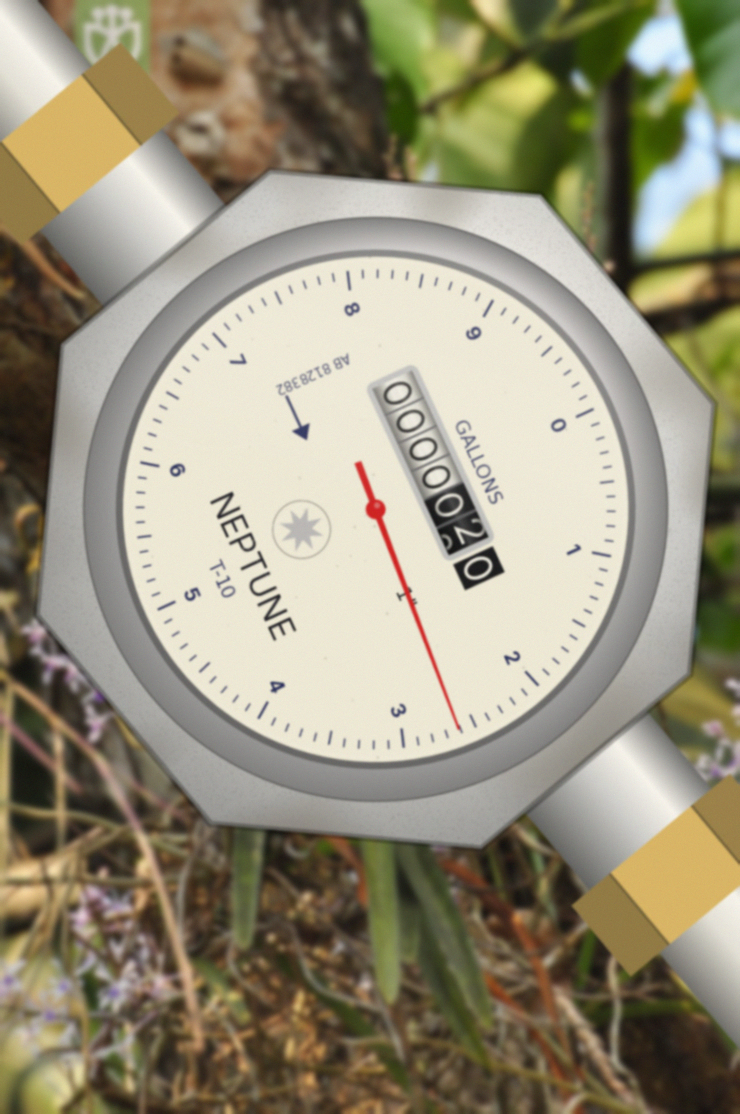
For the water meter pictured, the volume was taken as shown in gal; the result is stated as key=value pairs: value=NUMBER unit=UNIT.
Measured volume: value=22.6 unit=gal
